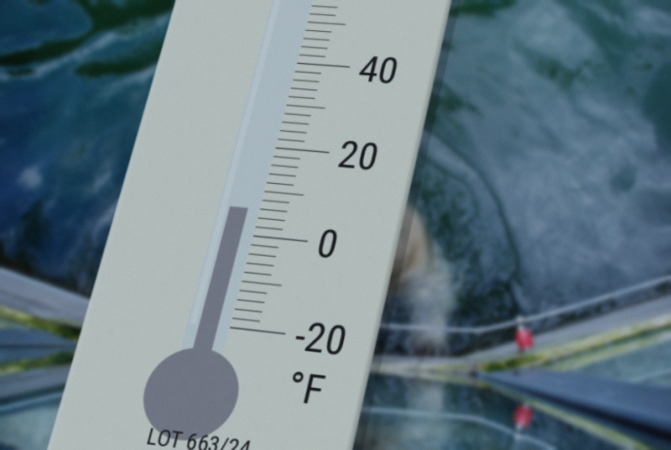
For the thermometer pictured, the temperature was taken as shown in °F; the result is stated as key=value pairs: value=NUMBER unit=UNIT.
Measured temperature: value=6 unit=°F
